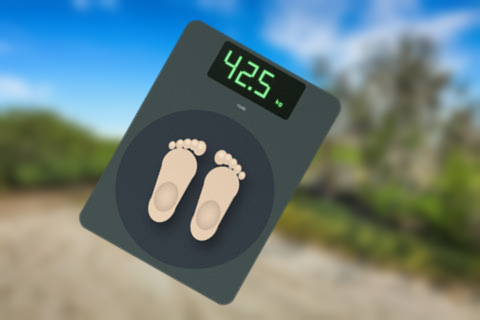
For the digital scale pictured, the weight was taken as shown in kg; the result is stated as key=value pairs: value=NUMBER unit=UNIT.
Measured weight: value=42.5 unit=kg
